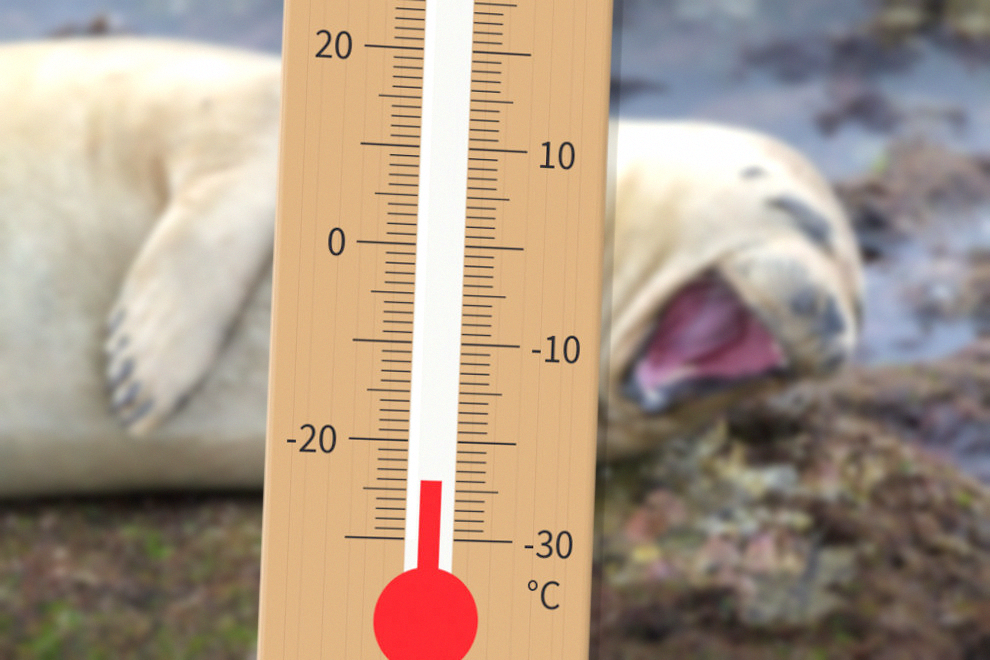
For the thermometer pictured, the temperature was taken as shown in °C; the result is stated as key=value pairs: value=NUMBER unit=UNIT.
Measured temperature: value=-24 unit=°C
